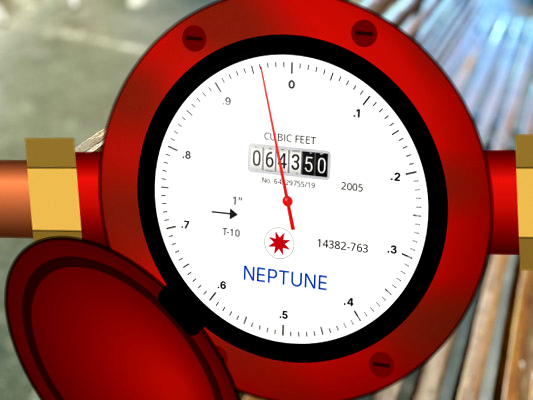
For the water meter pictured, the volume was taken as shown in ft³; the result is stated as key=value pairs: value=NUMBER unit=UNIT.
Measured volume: value=64349.96 unit=ft³
